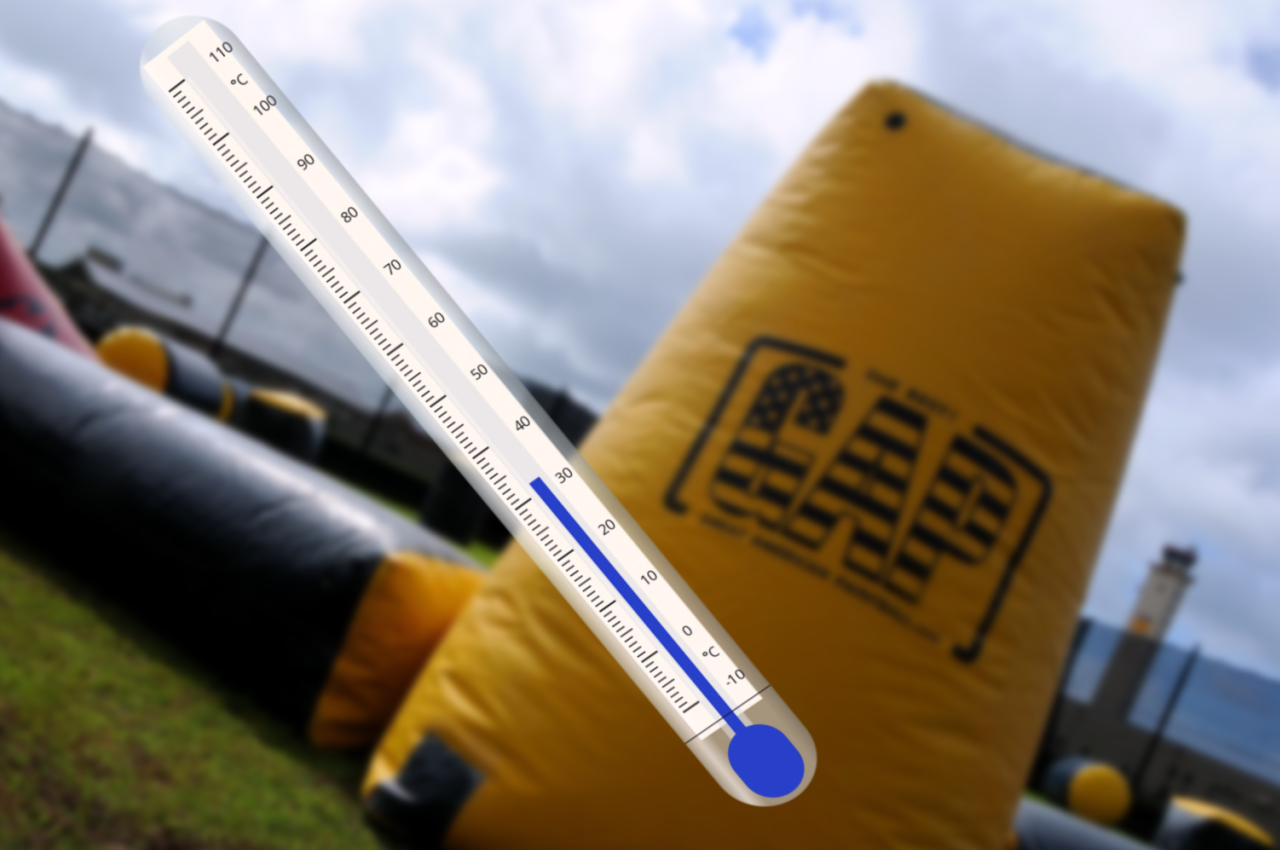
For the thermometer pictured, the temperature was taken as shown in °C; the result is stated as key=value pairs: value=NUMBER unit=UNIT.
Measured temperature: value=32 unit=°C
